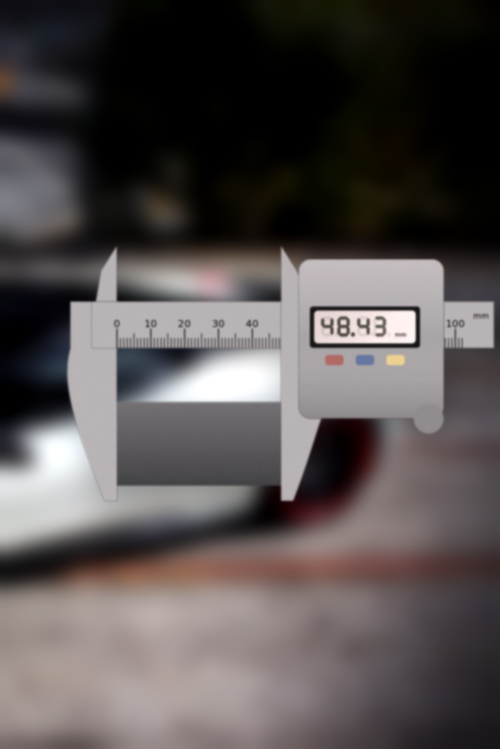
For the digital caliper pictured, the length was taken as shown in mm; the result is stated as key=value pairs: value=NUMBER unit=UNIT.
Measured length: value=48.43 unit=mm
